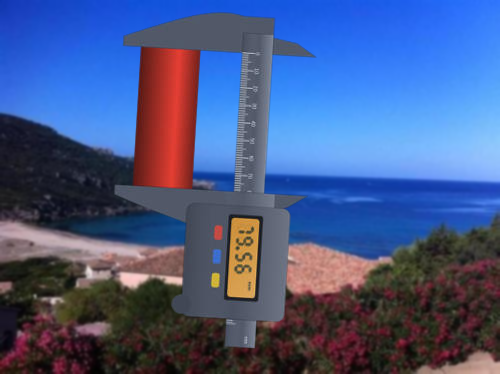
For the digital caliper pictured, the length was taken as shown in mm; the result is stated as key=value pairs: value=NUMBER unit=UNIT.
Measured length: value=79.56 unit=mm
